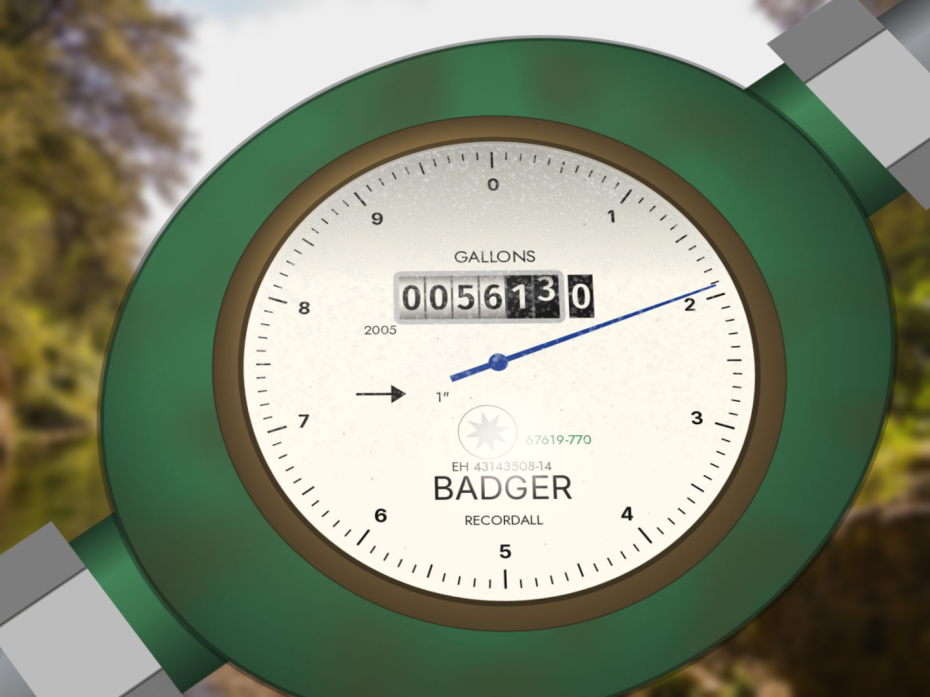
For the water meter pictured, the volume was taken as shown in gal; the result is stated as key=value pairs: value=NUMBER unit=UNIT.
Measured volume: value=56131.9 unit=gal
